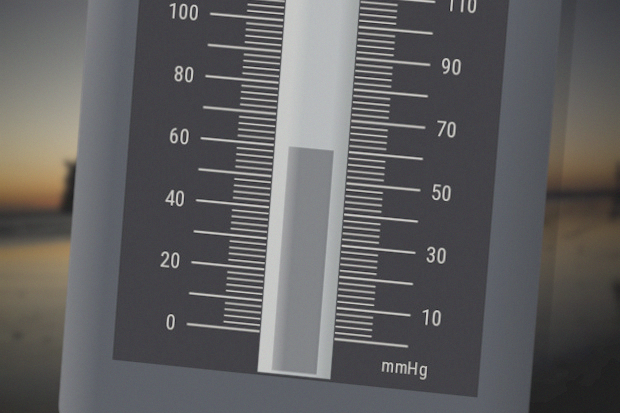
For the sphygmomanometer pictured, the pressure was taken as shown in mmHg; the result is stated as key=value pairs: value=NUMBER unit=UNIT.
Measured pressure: value=60 unit=mmHg
